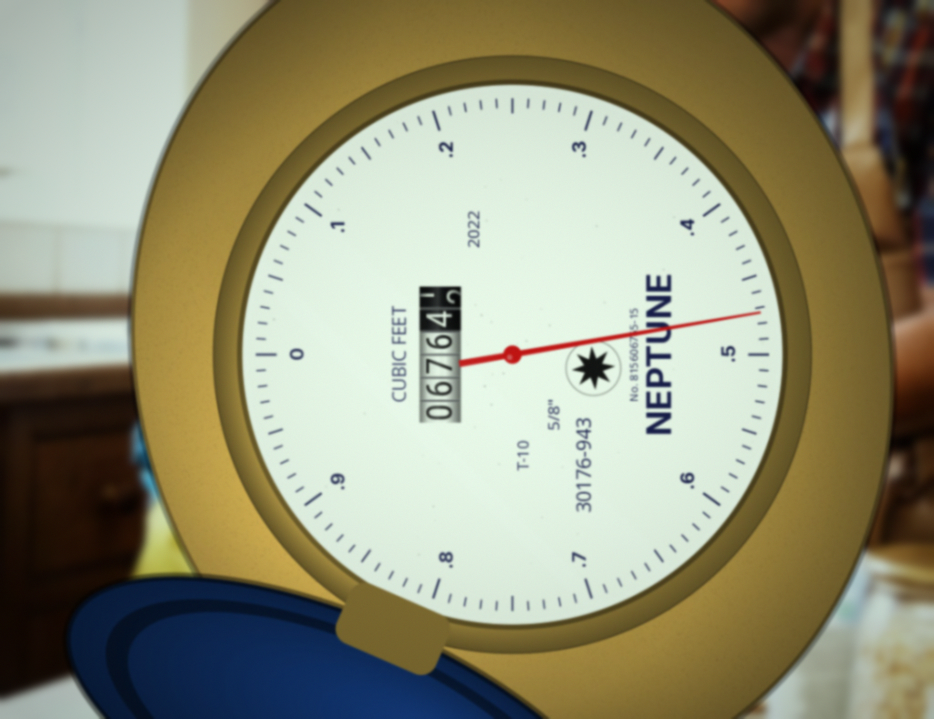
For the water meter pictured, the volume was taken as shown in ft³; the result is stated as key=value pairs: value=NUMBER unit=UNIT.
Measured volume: value=67641.47 unit=ft³
